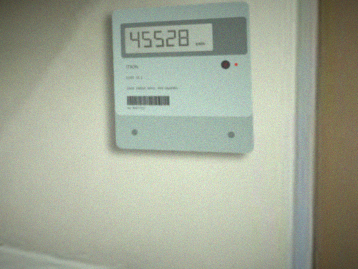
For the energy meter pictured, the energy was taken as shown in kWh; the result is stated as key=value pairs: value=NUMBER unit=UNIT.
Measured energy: value=45528 unit=kWh
